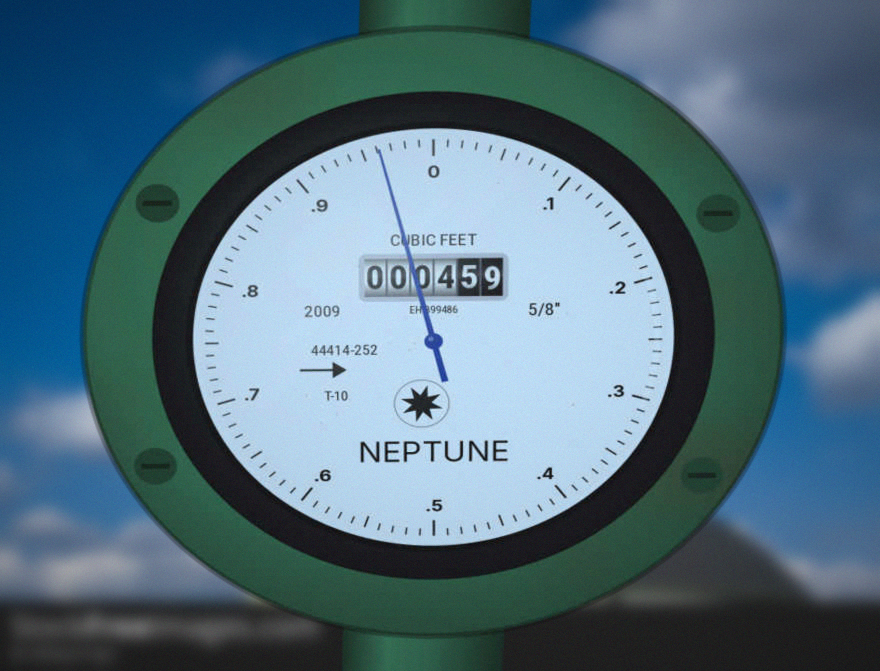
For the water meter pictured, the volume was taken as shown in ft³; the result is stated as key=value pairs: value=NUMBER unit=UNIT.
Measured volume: value=458.96 unit=ft³
